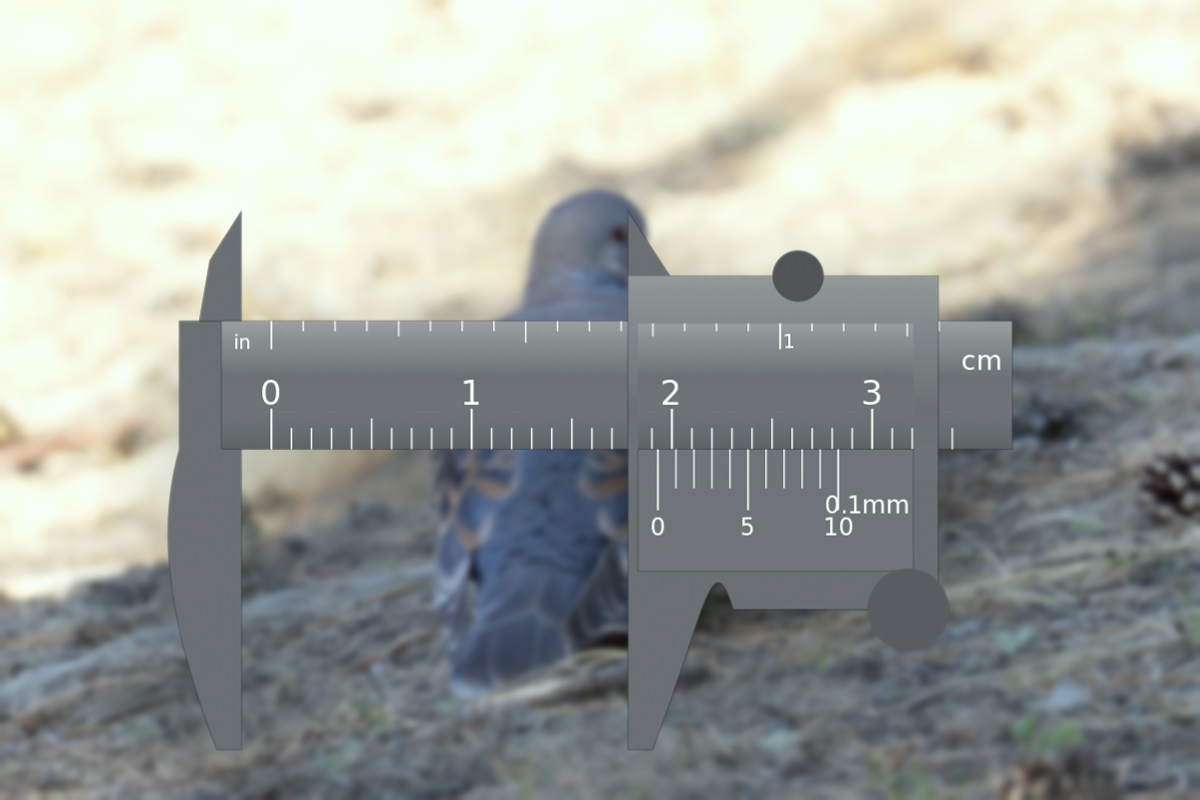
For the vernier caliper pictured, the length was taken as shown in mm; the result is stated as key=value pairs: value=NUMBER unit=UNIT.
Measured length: value=19.3 unit=mm
